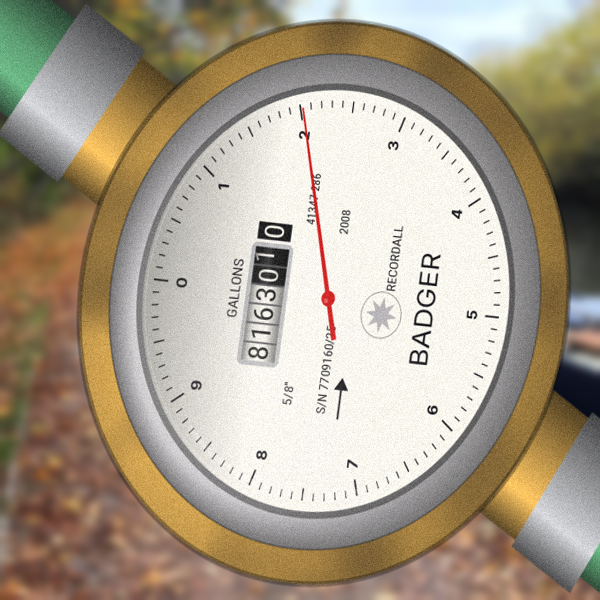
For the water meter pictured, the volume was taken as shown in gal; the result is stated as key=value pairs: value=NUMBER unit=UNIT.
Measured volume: value=8163012.0 unit=gal
